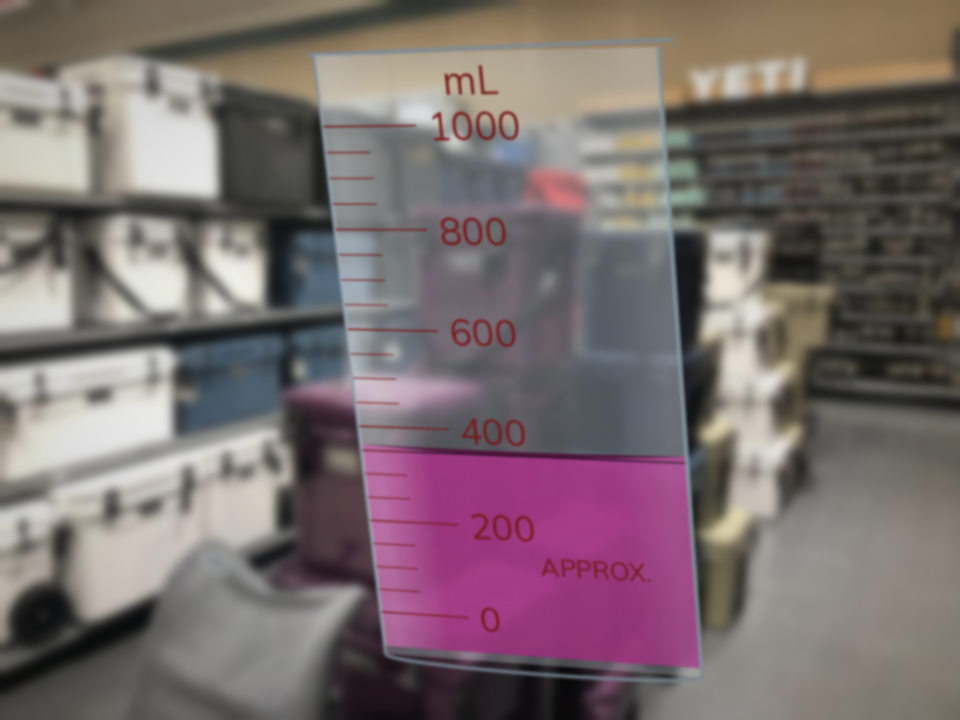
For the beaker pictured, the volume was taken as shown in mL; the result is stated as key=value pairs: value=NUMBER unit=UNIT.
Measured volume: value=350 unit=mL
